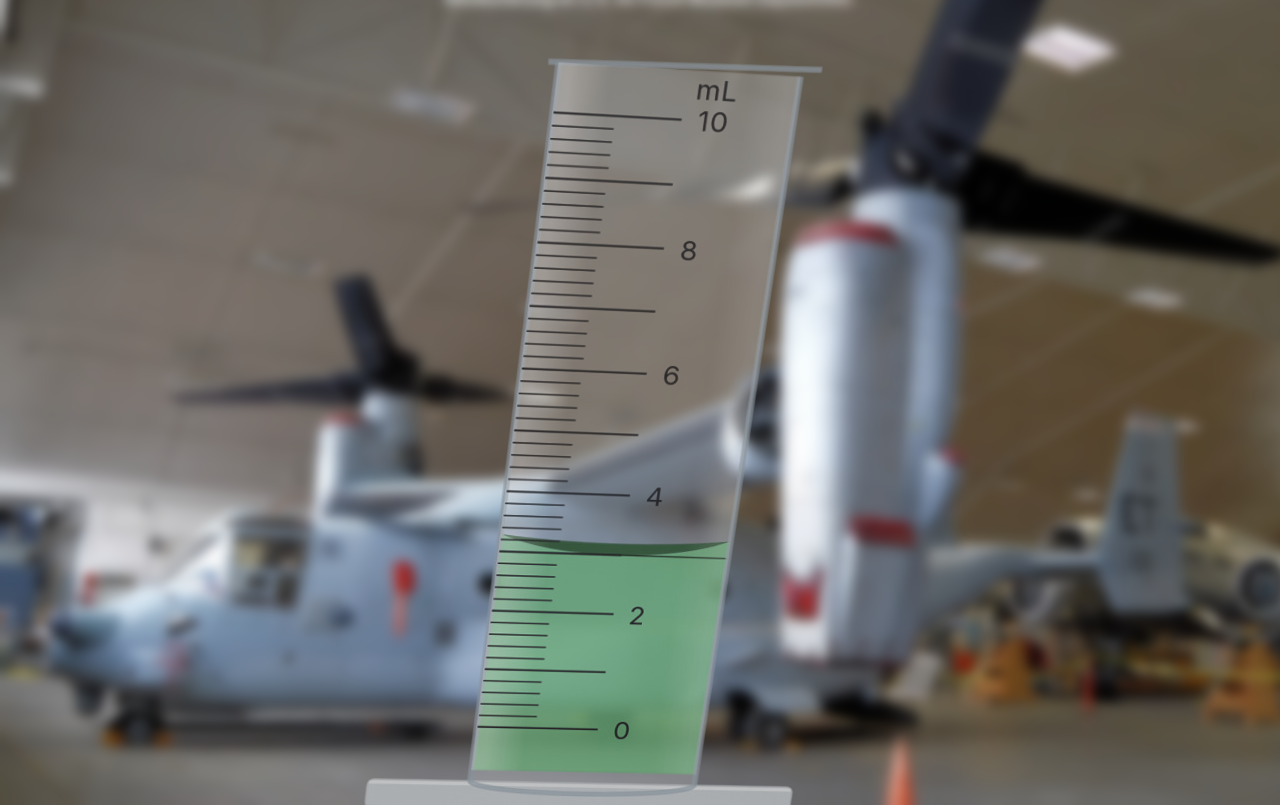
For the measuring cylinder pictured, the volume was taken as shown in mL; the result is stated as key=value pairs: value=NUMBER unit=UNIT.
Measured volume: value=3 unit=mL
